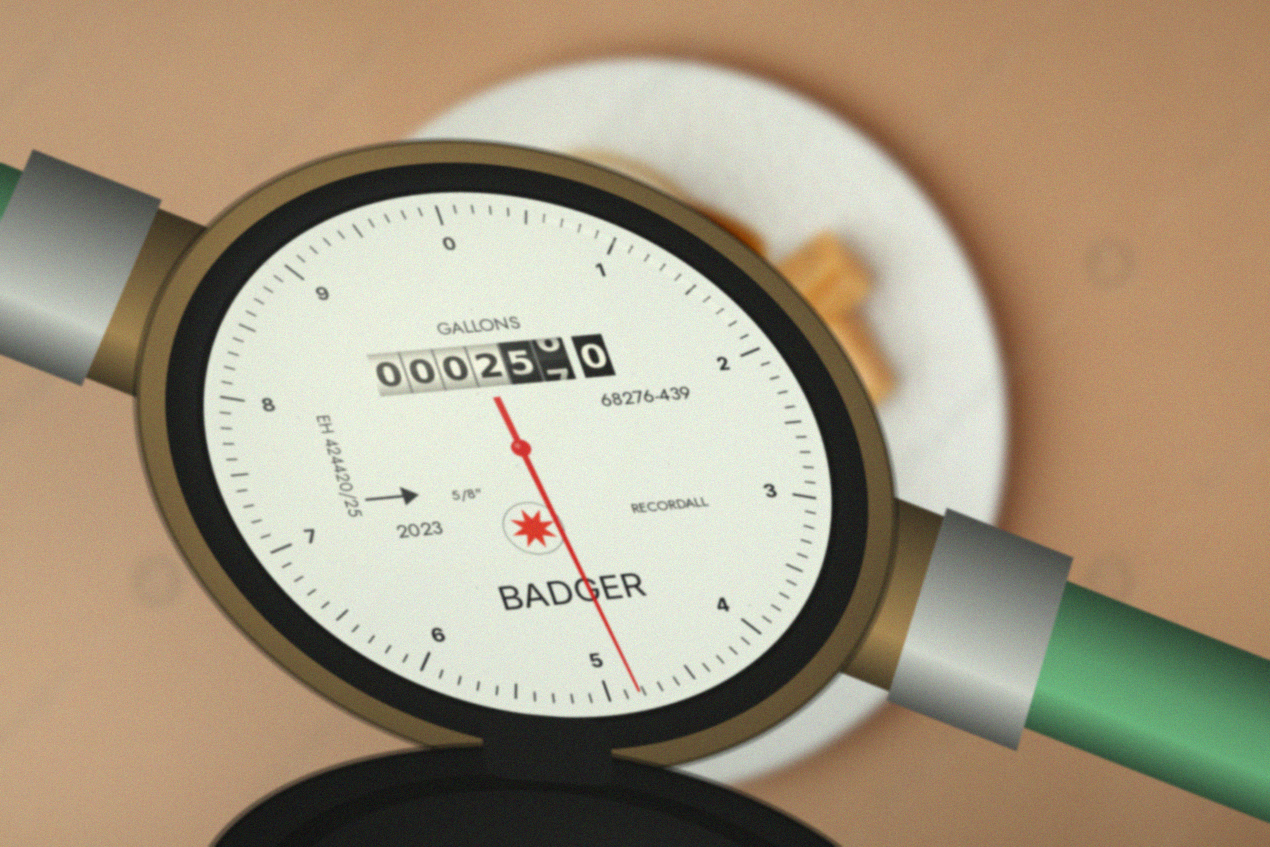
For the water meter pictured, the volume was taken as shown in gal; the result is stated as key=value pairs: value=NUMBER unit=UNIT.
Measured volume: value=2564.8 unit=gal
